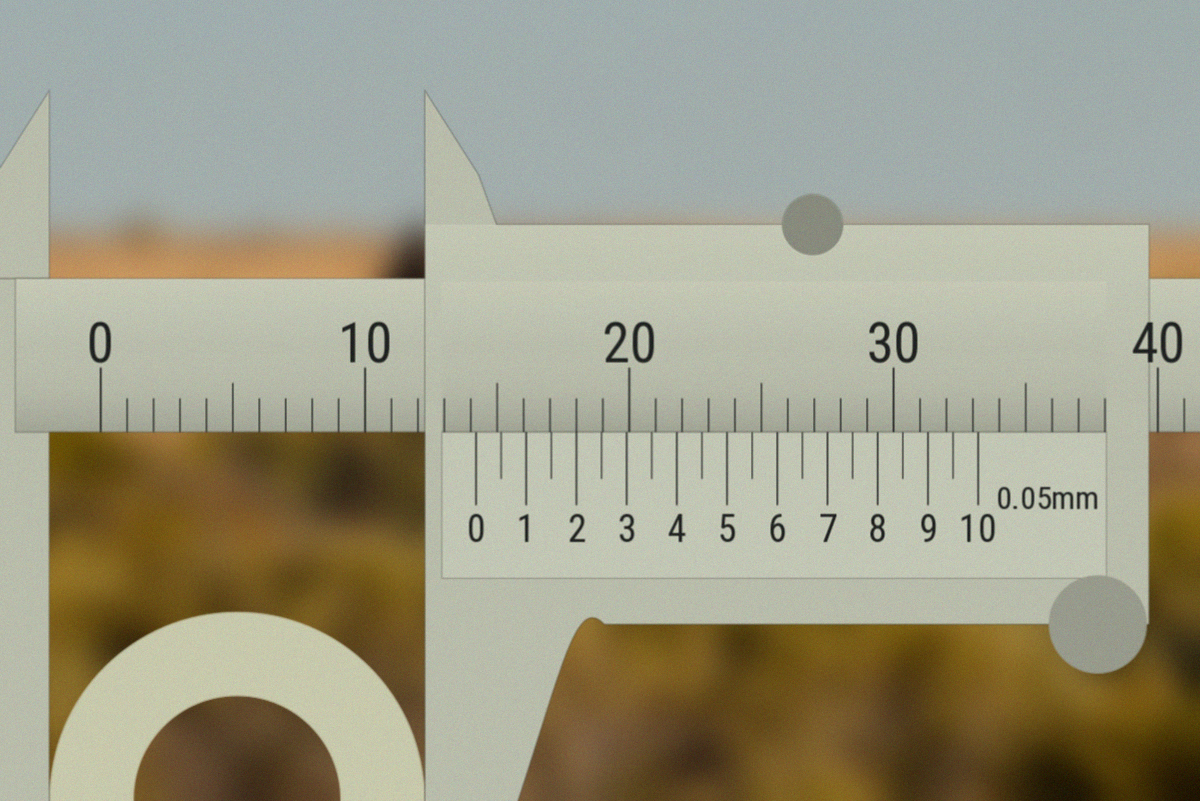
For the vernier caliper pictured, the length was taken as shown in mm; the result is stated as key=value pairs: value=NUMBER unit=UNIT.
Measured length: value=14.20 unit=mm
